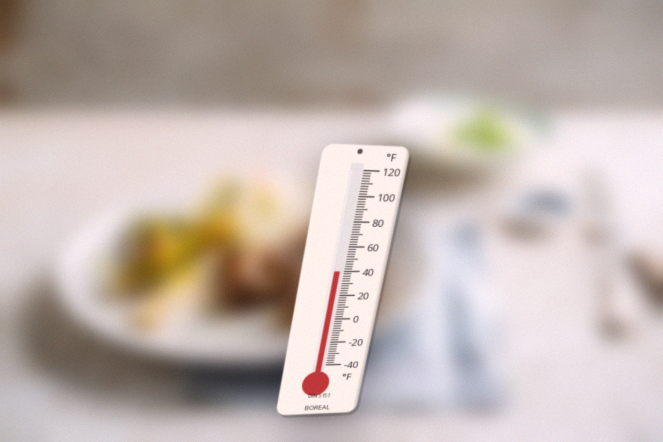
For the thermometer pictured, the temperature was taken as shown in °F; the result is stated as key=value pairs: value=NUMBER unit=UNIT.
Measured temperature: value=40 unit=°F
